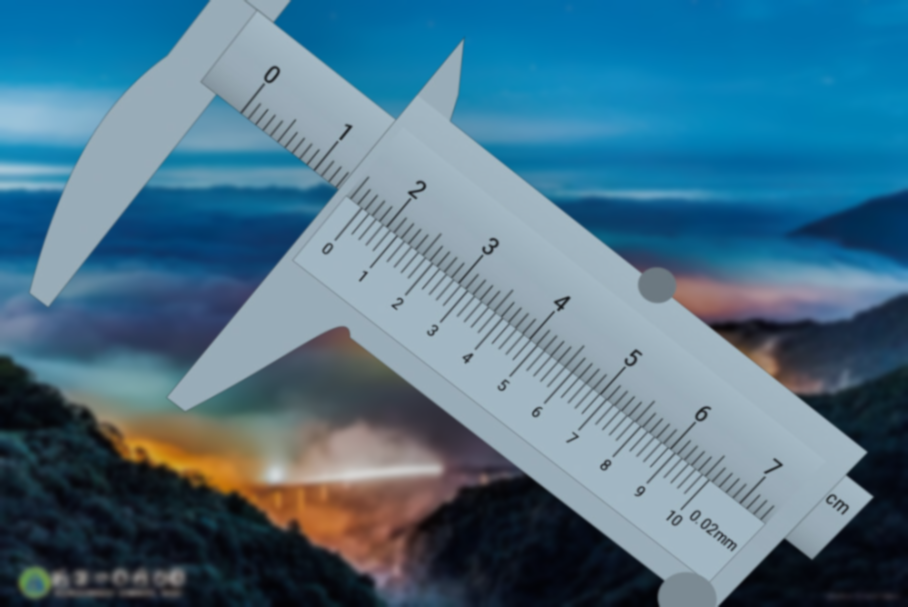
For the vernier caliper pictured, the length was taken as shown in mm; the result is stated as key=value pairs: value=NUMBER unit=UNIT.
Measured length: value=16.6 unit=mm
